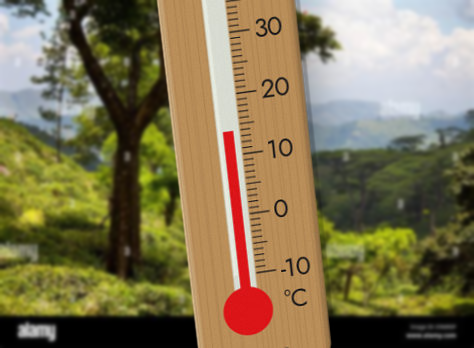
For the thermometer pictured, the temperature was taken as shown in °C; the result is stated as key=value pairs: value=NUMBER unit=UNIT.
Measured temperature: value=14 unit=°C
